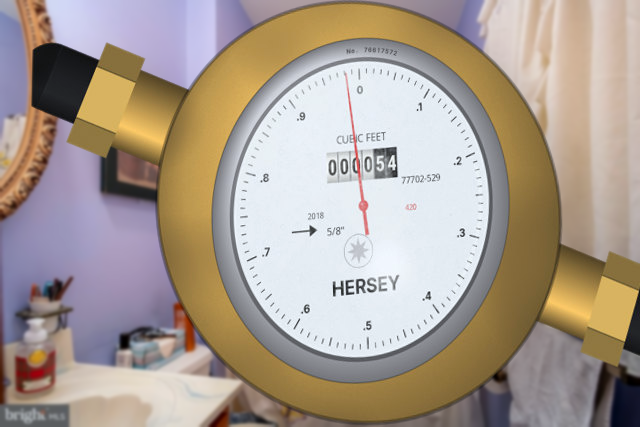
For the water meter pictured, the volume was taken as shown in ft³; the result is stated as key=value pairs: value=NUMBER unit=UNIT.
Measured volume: value=53.98 unit=ft³
